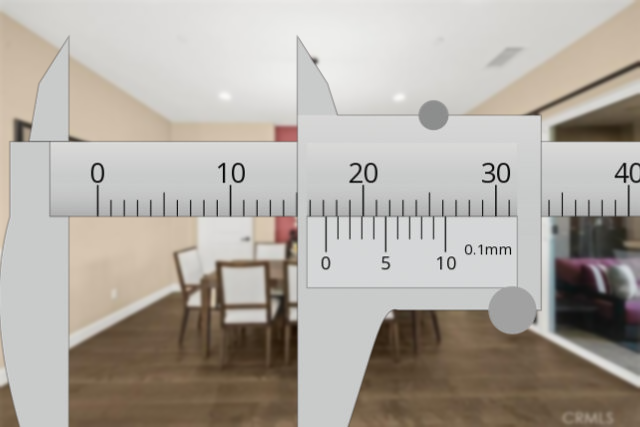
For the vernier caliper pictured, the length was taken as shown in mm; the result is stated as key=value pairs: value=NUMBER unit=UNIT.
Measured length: value=17.2 unit=mm
